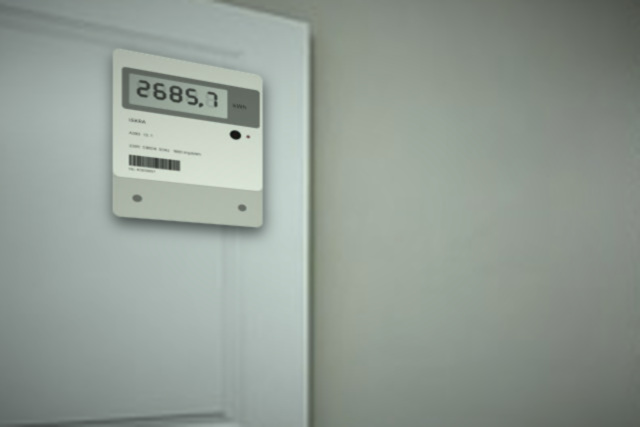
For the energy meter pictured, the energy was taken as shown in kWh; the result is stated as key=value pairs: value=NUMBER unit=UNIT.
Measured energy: value=2685.7 unit=kWh
